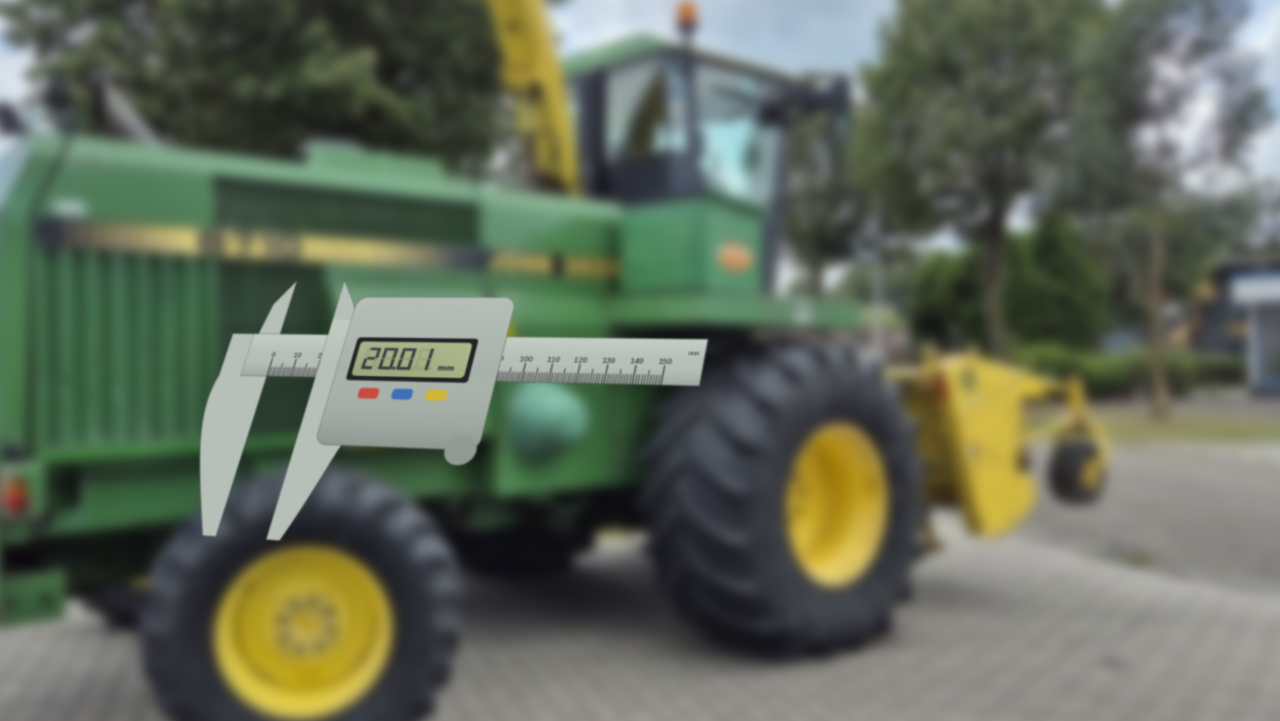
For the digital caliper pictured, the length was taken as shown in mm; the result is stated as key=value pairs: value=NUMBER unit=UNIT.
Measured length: value=20.01 unit=mm
